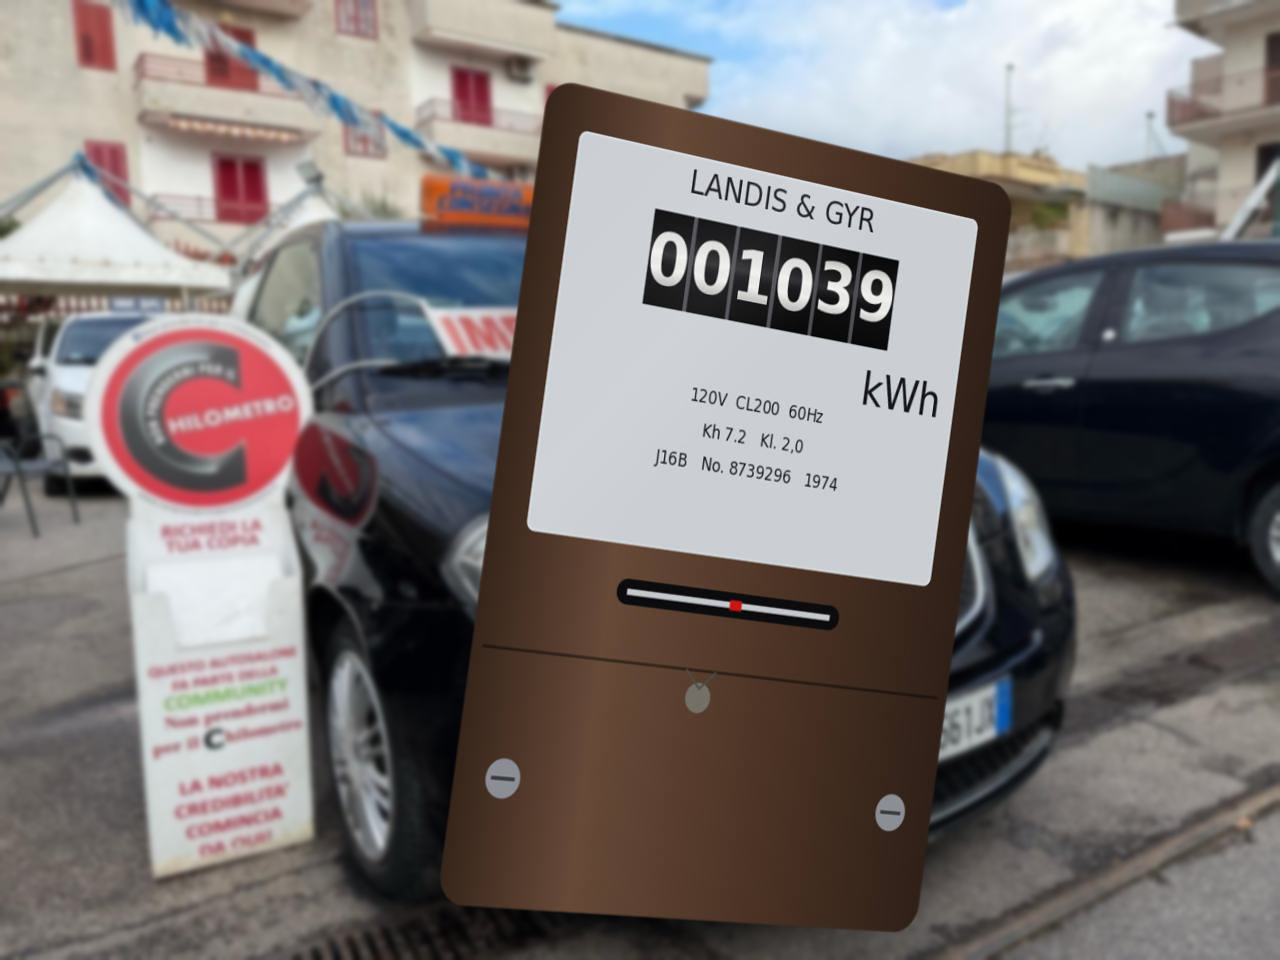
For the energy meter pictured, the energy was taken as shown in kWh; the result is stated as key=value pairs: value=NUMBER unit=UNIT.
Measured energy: value=1039 unit=kWh
